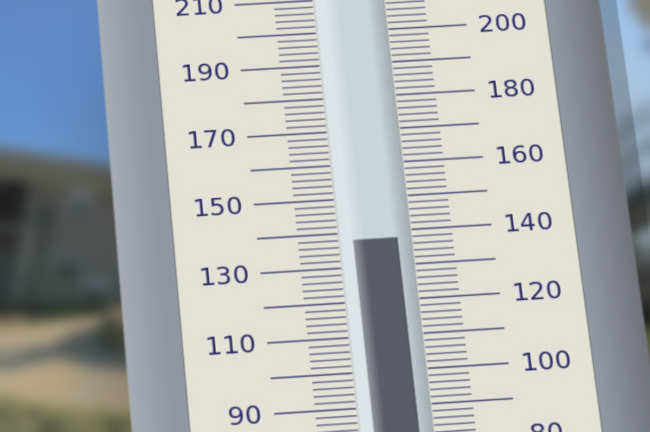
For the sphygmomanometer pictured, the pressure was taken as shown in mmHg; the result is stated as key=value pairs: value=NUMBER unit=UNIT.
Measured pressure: value=138 unit=mmHg
